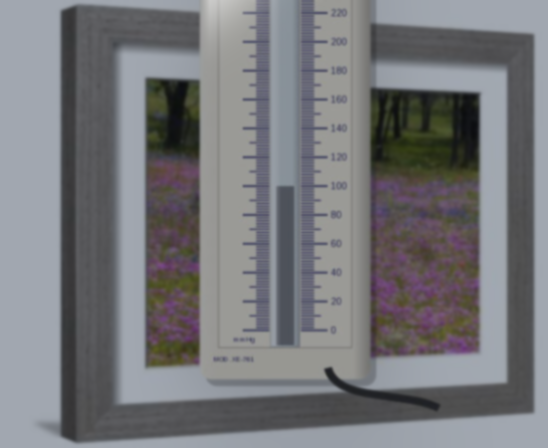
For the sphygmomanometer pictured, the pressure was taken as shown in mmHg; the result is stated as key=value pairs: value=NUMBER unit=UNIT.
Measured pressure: value=100 unit=mmHg
